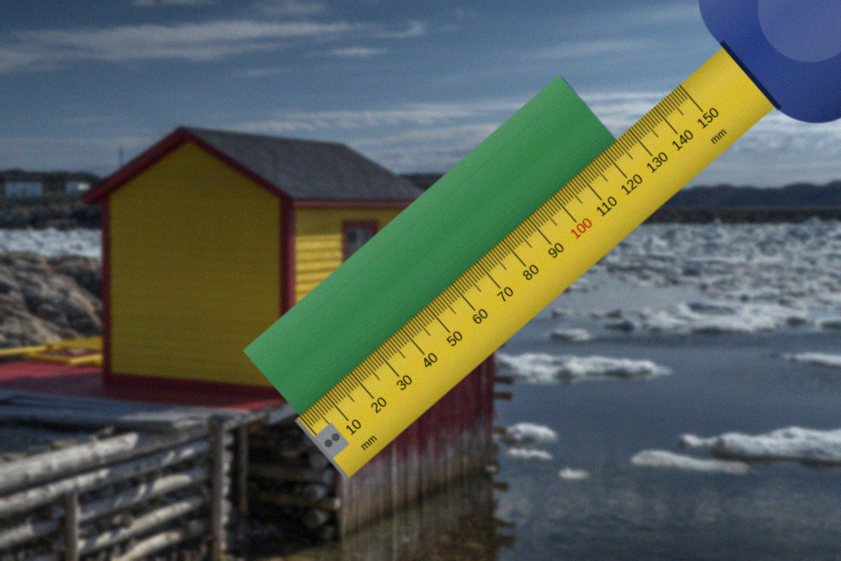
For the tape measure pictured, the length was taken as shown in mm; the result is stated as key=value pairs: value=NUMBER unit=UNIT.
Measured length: value=125 unit=mm
